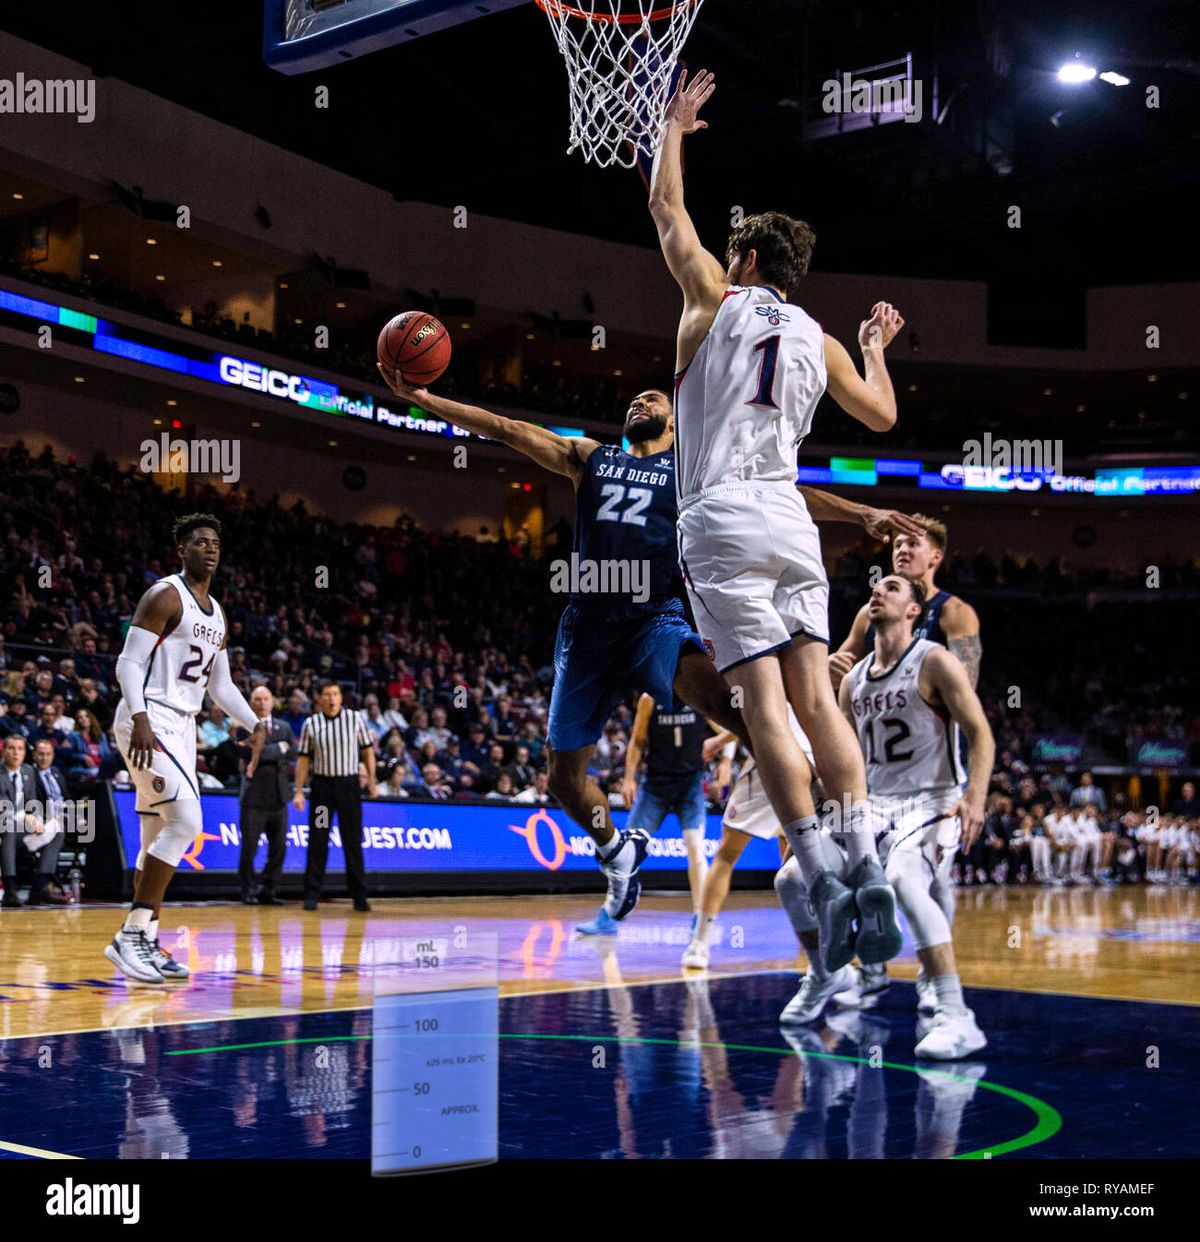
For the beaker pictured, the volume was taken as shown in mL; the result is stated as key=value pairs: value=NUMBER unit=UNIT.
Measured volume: value=125 unit=mL
